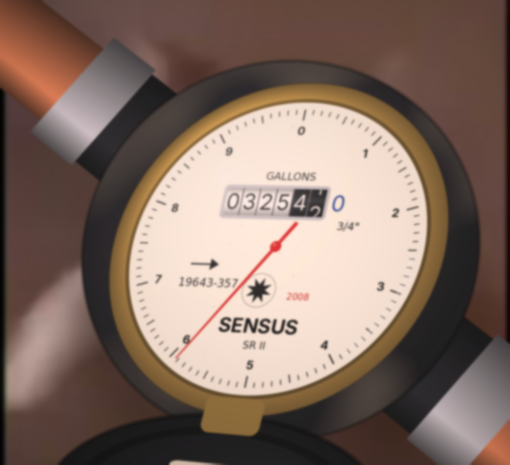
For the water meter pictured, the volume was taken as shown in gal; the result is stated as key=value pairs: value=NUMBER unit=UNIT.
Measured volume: value=325415.9 unit=gal
